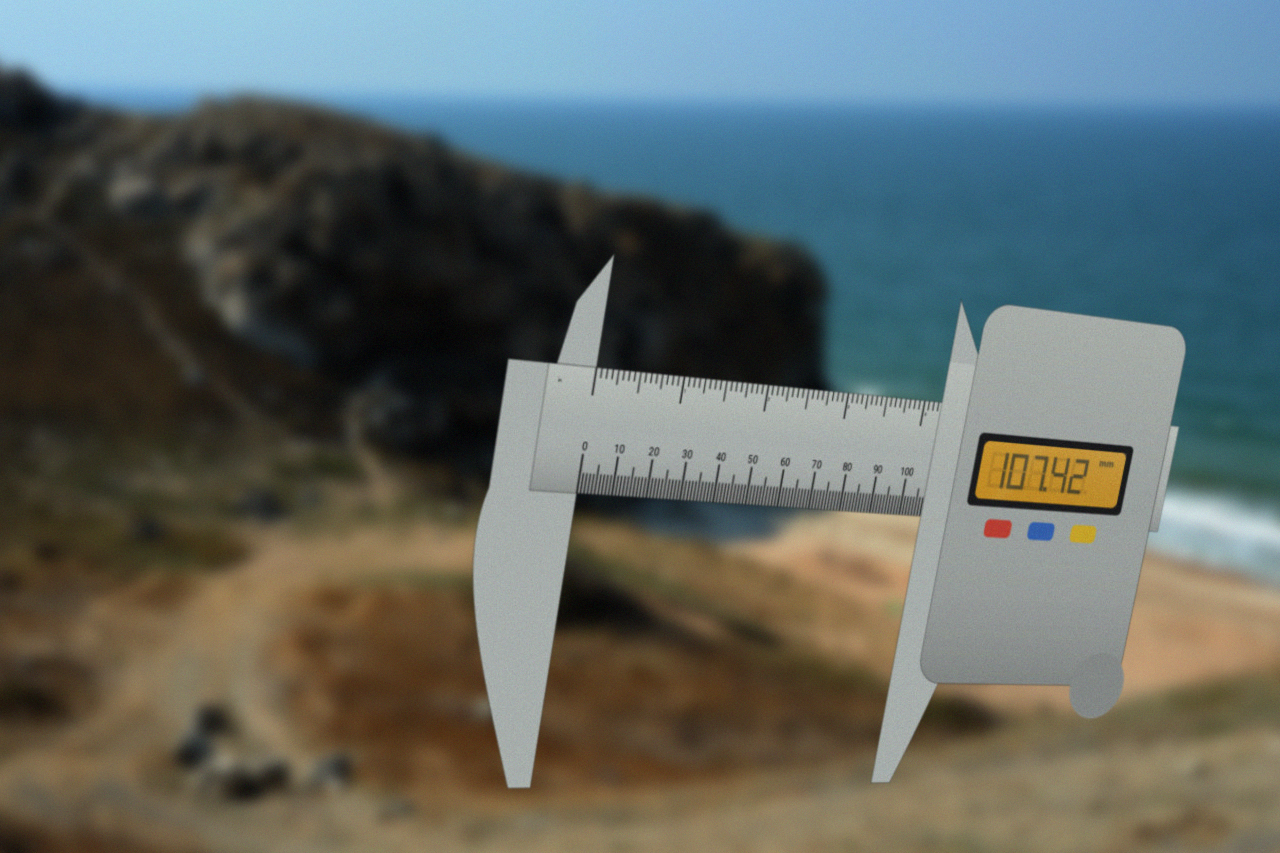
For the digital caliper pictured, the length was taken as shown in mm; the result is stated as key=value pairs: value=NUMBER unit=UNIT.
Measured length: value=107.42 unit=mm
